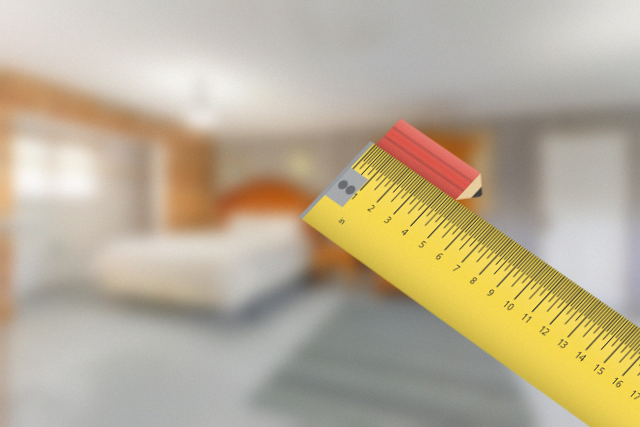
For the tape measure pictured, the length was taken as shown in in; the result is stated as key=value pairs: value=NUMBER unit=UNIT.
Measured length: value=5.5 unit=in
